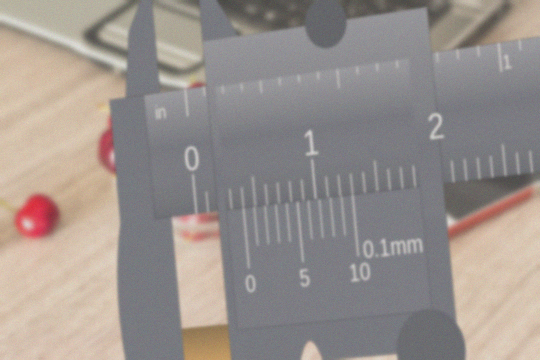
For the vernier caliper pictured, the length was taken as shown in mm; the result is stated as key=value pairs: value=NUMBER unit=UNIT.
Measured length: value=4.0 unit=mm
